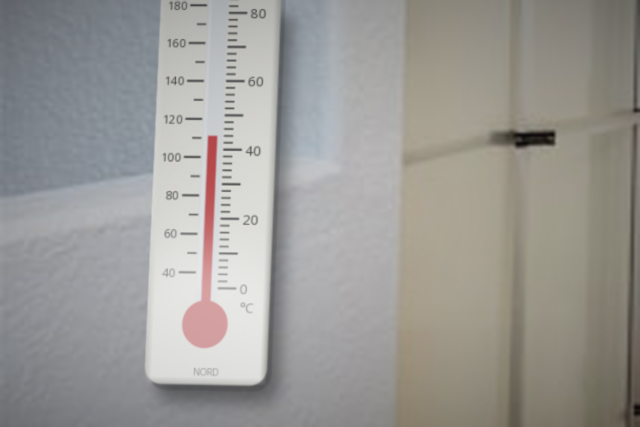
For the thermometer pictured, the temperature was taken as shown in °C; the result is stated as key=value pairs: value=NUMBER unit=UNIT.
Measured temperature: value=44 unit=°C
